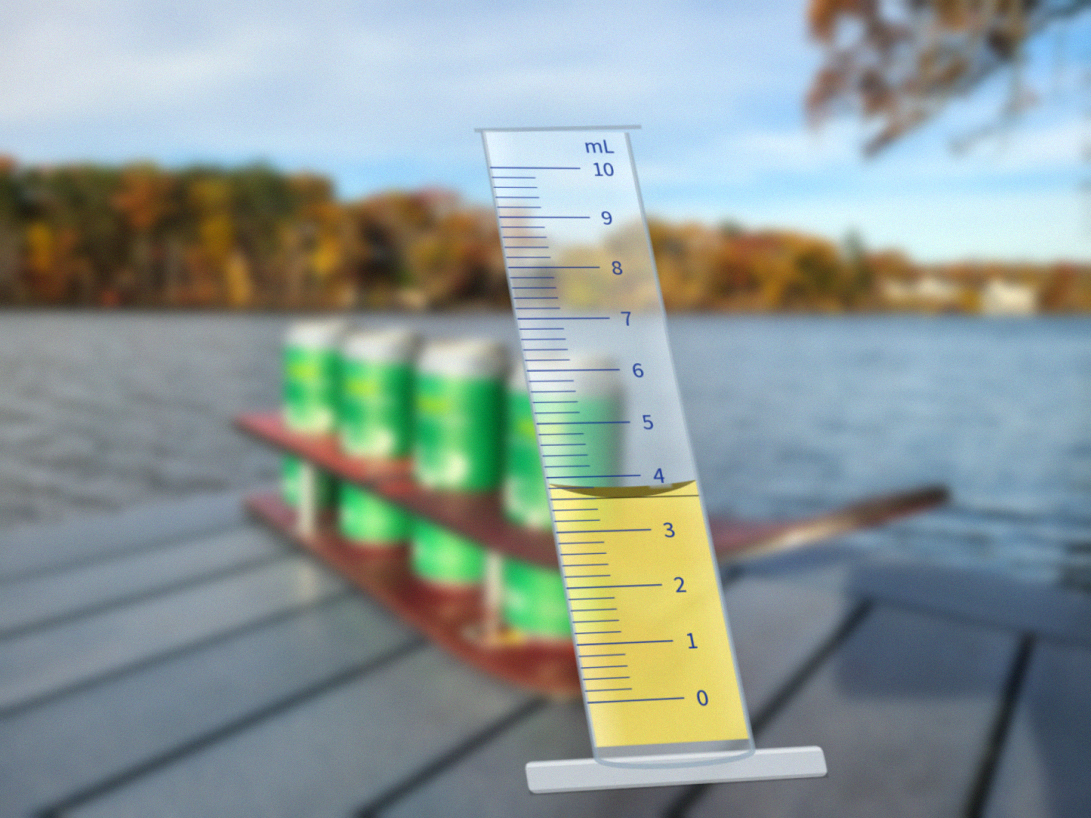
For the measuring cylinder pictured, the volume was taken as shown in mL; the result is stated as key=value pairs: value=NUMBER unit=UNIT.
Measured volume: value=3.6 unit=mL
